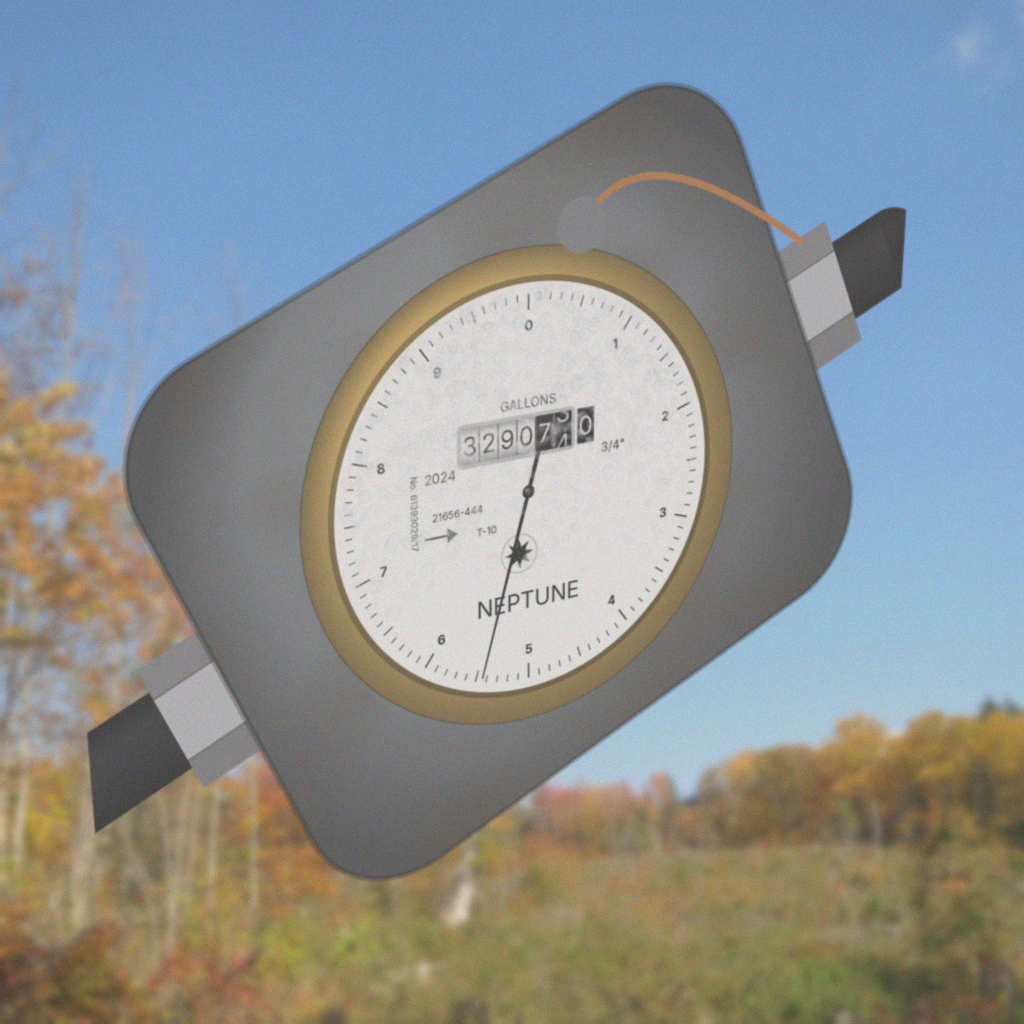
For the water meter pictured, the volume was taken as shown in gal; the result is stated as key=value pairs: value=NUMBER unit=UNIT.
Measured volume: value=3290735.4 unit=gal
